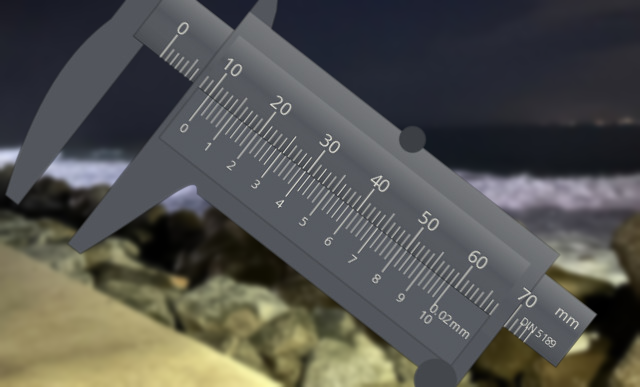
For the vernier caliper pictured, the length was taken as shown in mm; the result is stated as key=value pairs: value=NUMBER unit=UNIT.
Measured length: value=10.0 unit=mm
